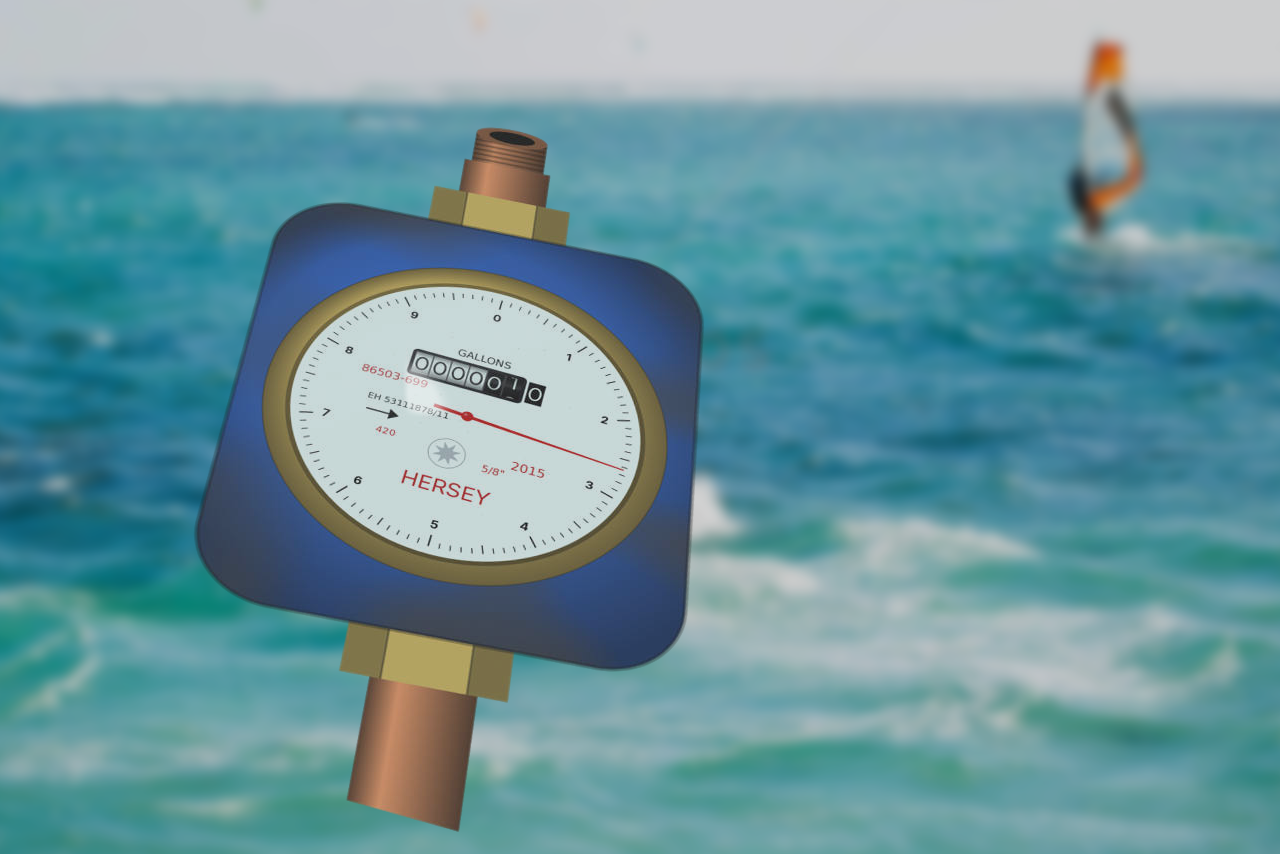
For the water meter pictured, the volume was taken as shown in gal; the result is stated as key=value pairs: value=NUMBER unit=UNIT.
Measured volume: value=12.6 unit=gal
